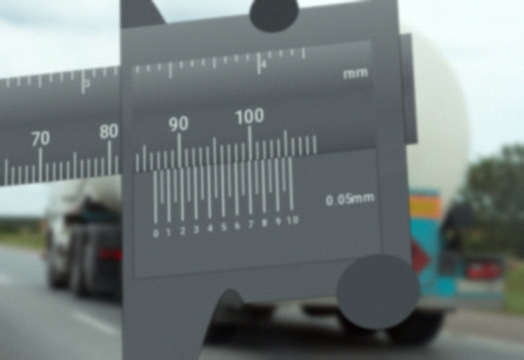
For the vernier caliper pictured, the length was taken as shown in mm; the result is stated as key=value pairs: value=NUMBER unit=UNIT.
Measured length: value=86.5 unit=mm
